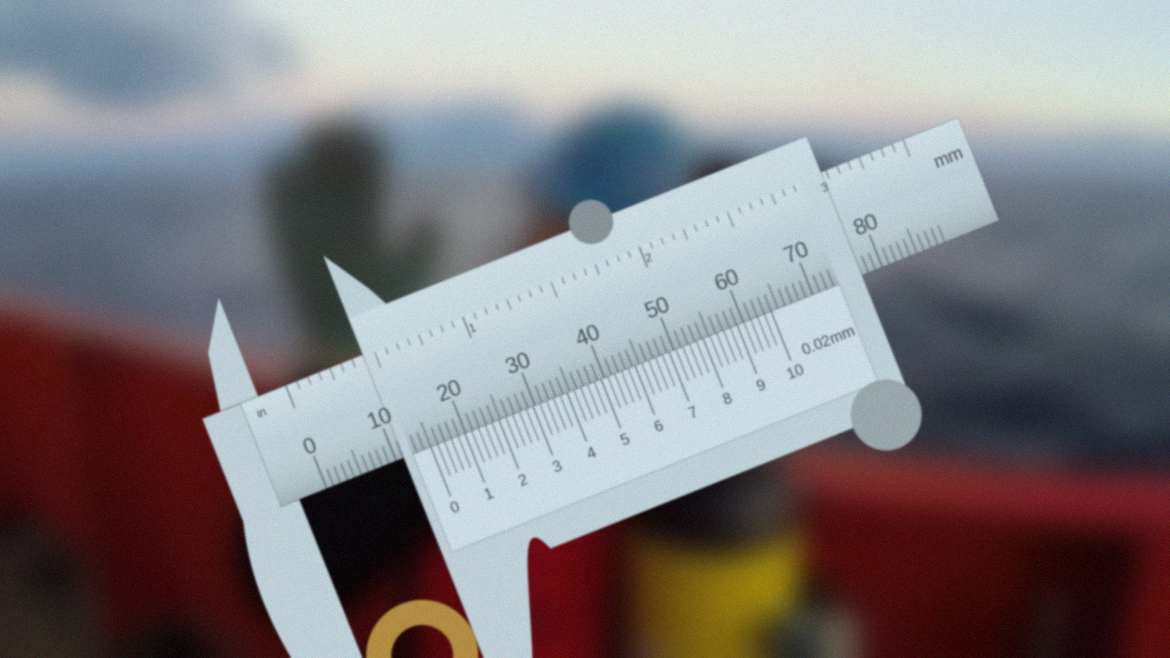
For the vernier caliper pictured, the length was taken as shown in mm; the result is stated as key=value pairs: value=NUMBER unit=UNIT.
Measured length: value=15.0 unit=mm
